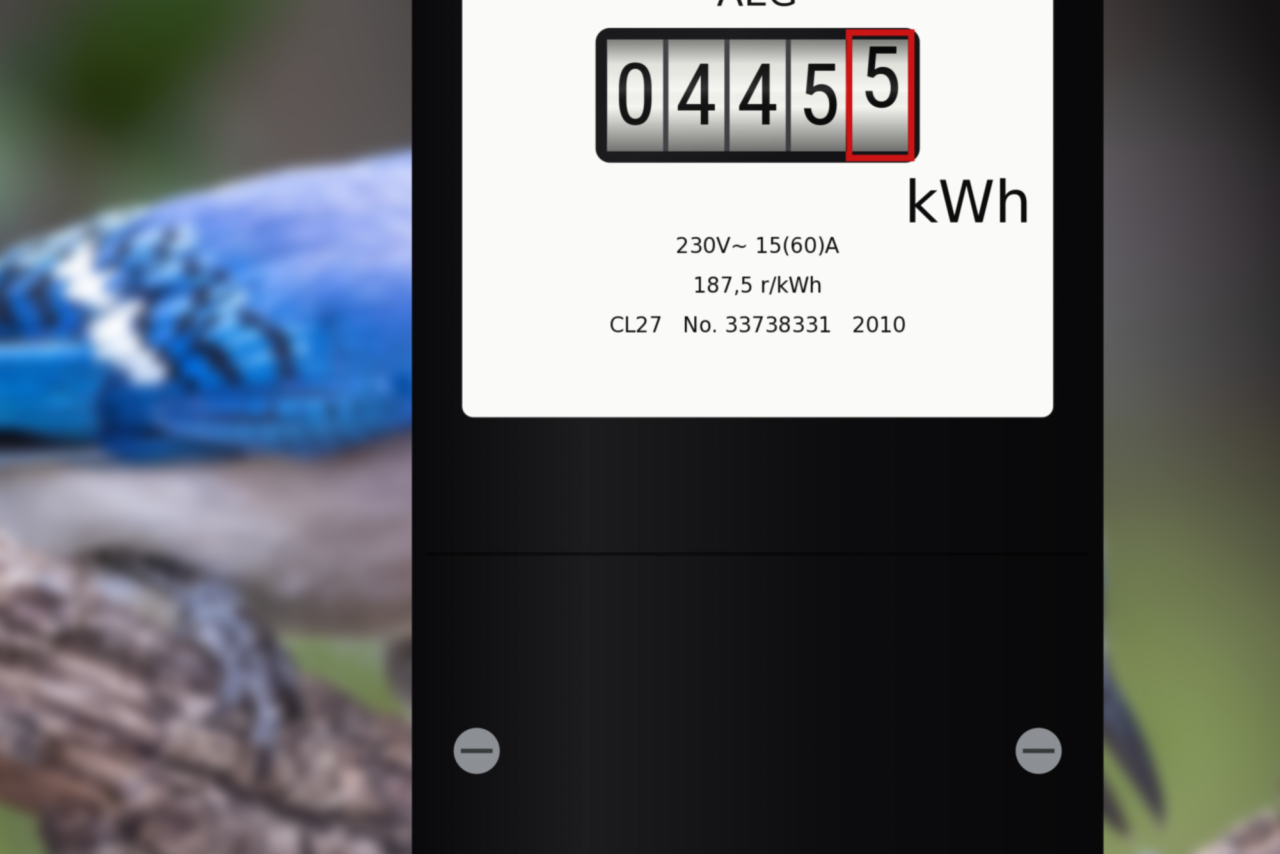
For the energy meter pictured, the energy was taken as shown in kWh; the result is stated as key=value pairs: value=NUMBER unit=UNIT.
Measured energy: value=445.5 unit=kWh
